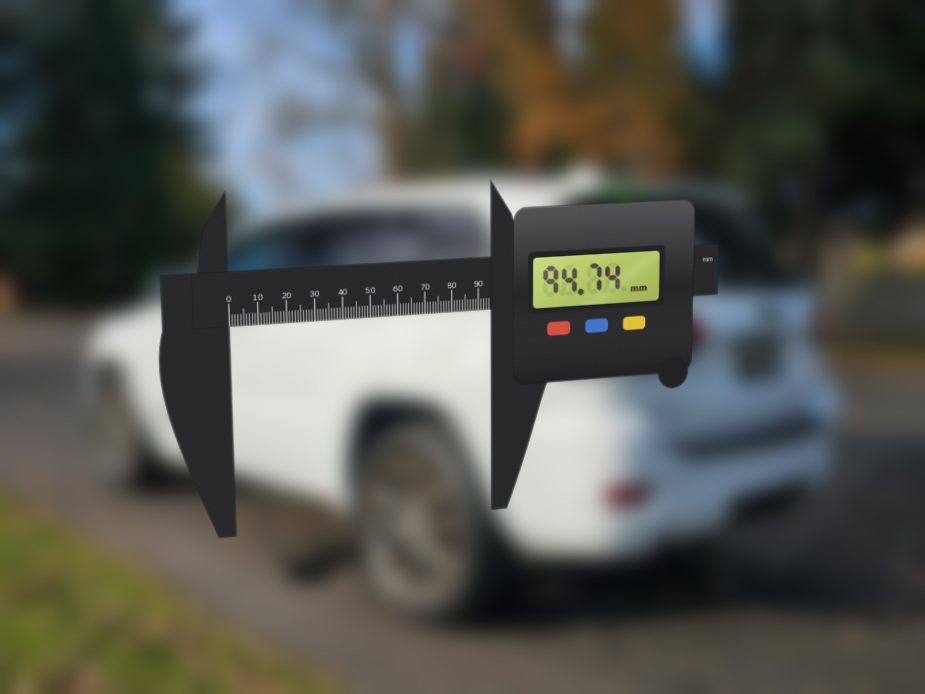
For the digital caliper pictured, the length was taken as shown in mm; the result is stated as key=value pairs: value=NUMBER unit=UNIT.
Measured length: value=94.74 unit=mm
